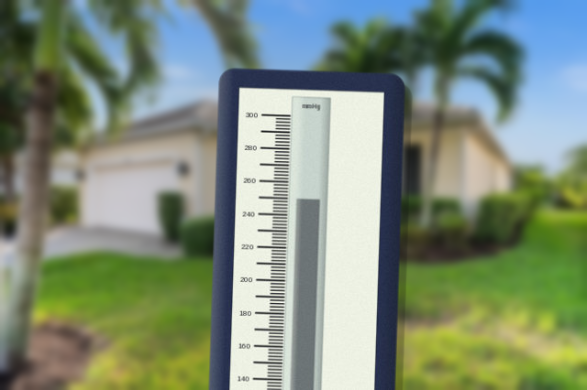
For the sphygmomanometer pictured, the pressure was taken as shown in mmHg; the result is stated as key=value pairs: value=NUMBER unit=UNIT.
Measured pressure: value=250 unit=mmHg
